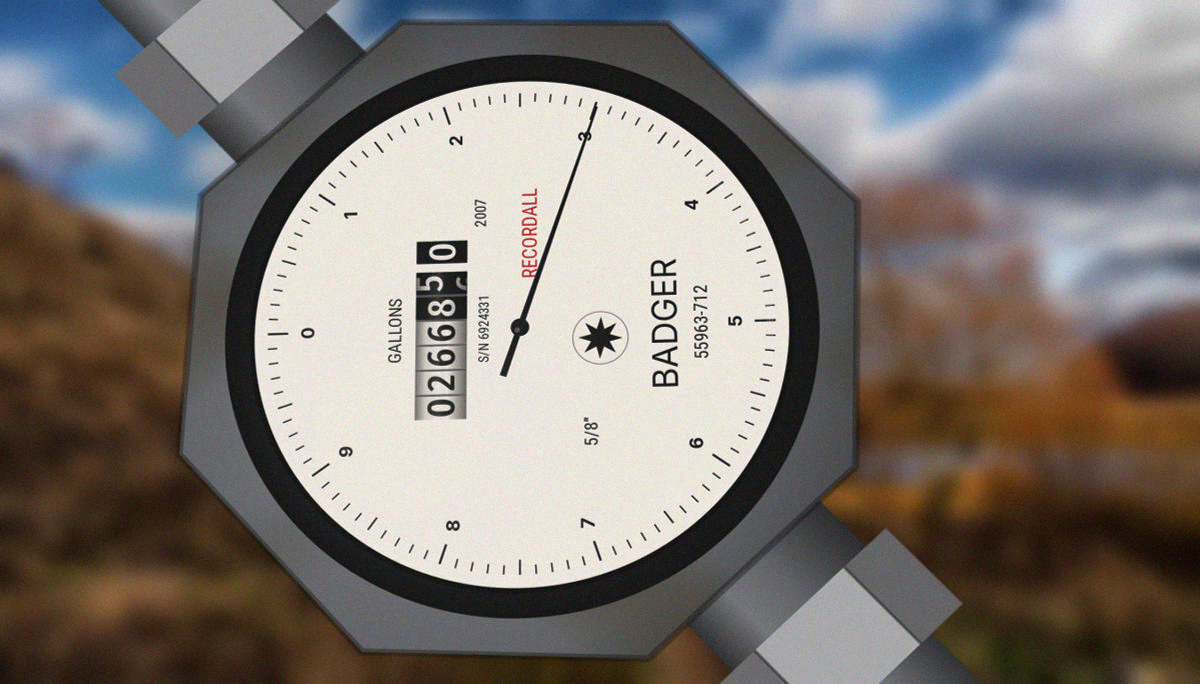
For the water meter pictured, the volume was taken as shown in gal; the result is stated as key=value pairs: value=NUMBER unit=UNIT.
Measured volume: value=266853.0 unit=gal
